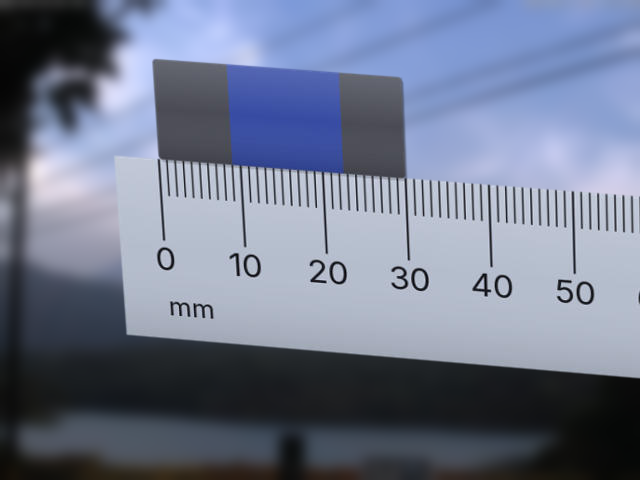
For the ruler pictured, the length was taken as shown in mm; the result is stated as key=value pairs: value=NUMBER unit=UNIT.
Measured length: value=30 unit=mm
